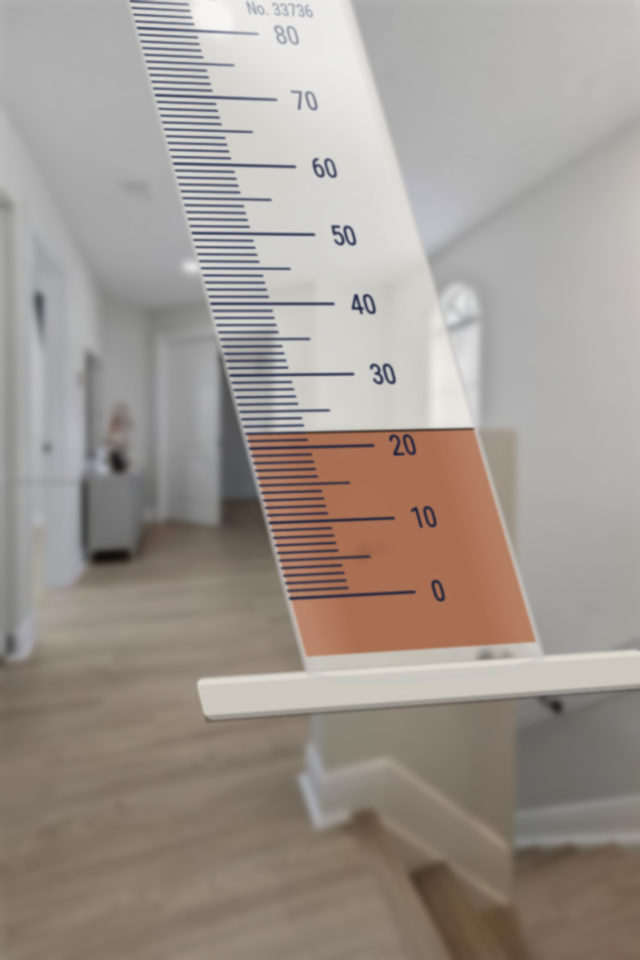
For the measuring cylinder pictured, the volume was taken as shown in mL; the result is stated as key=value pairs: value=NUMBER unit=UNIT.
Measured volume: value=22 unit=mL
